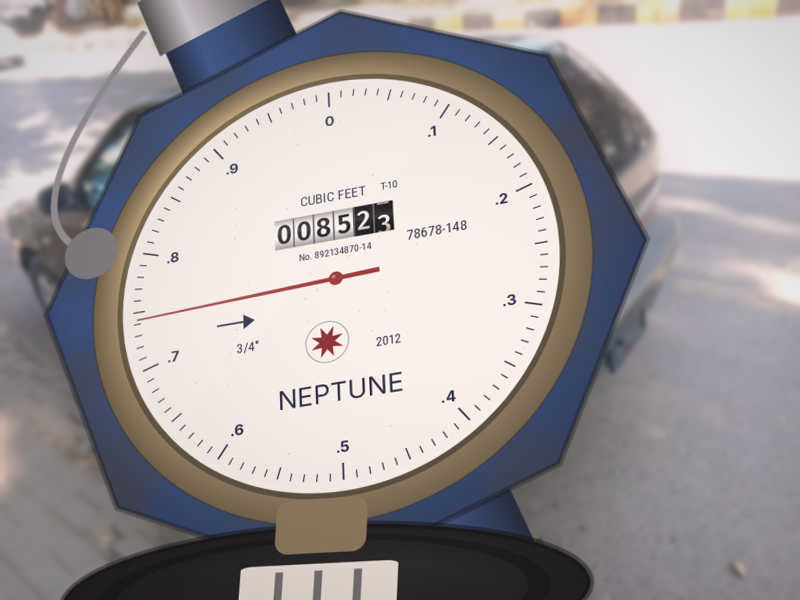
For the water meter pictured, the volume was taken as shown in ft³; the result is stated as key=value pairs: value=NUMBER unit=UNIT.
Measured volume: value=8522.74 unit=ft³
